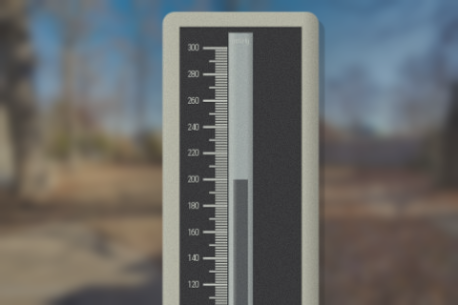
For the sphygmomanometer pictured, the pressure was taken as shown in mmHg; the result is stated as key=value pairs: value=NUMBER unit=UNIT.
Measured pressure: value=200 unit=mmHg
